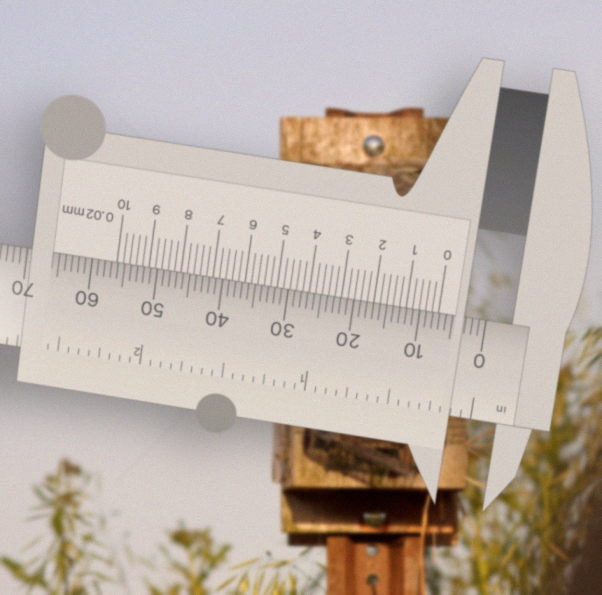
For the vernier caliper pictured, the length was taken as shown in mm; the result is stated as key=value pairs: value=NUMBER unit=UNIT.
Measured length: value=7.2 unit=mm
